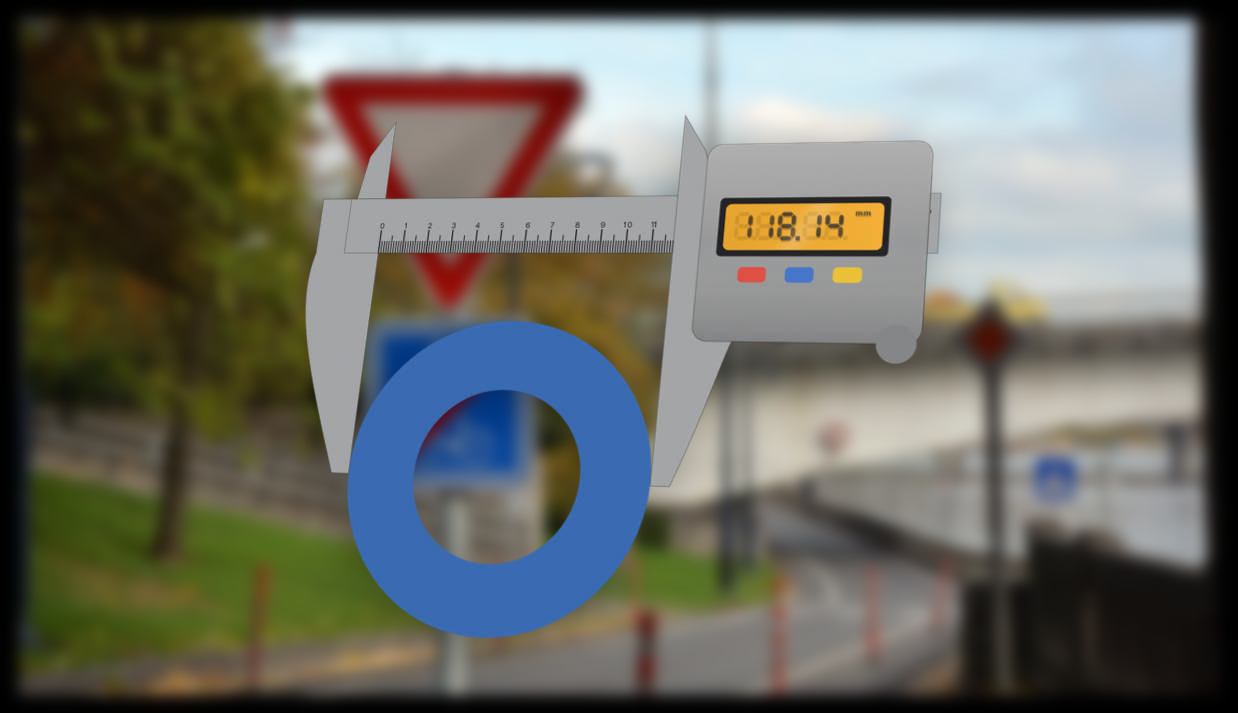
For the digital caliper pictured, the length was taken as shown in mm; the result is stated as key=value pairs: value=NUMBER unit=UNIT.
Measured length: value=118.14 unit=mm
